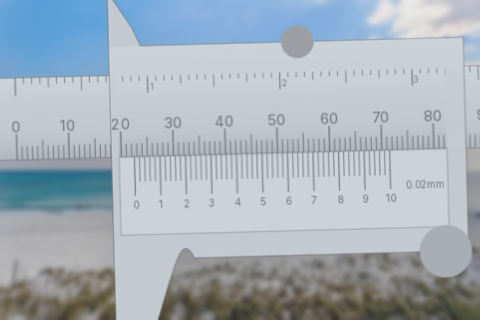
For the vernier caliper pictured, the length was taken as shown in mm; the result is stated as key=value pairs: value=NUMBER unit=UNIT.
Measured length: value=22.5 unit=mm
